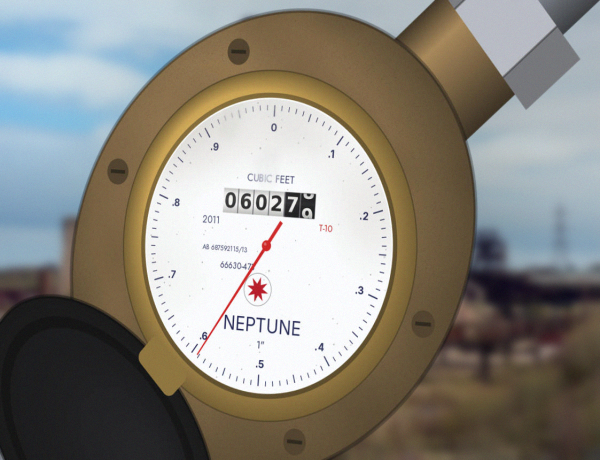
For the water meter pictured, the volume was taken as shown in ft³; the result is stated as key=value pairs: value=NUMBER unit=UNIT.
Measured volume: value=60278.59 unit=ft³
